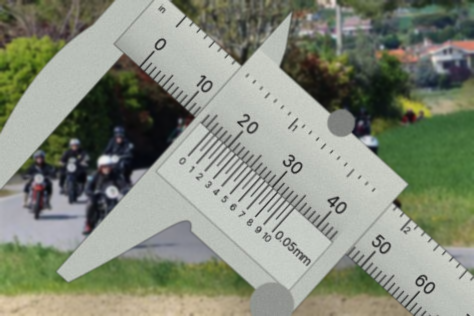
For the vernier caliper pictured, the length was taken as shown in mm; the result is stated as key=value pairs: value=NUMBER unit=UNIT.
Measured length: value=16.0 unit=mm
